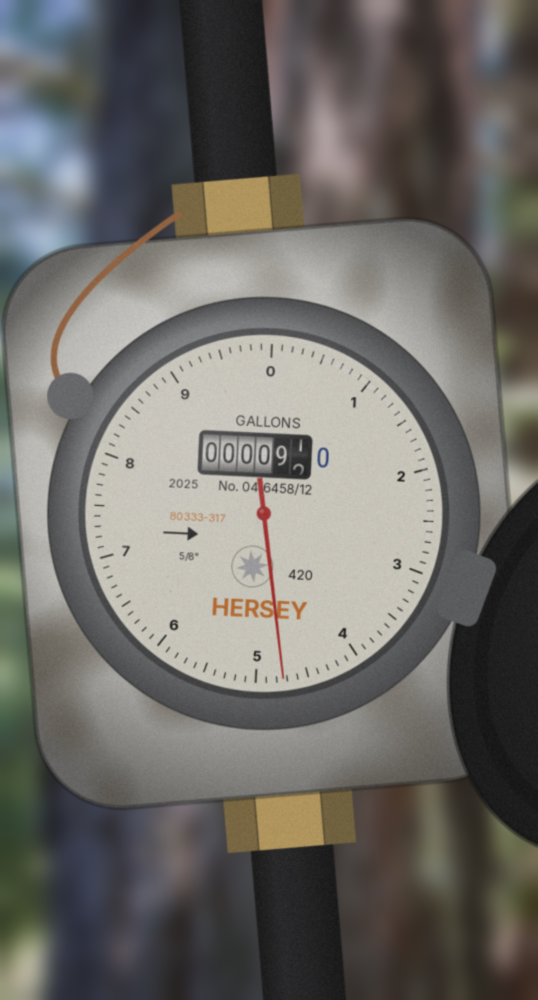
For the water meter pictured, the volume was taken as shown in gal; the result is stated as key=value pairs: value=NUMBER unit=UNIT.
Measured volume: value=914.7 unit=gal
